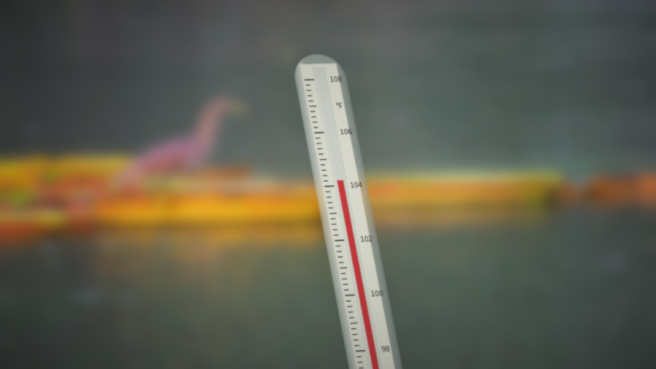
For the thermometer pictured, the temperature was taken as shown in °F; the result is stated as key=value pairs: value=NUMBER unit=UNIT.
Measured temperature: value=104.2 unit=°F
